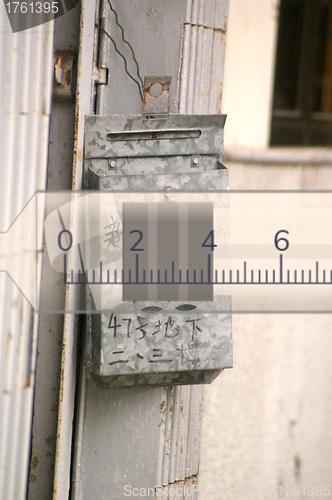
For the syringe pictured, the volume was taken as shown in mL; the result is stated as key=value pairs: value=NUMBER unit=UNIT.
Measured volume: value=1.6 unit=mL
